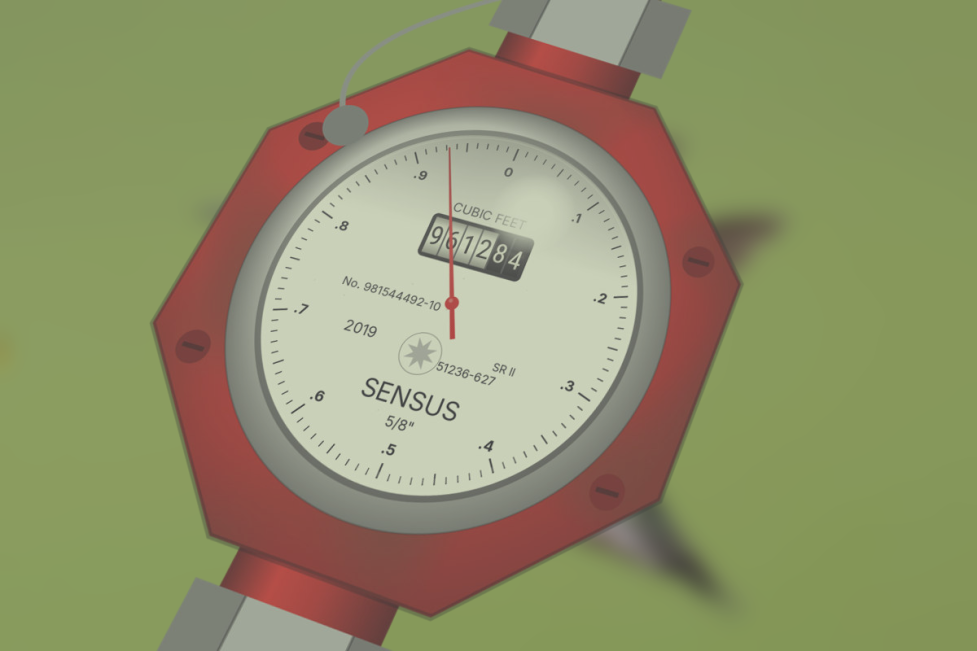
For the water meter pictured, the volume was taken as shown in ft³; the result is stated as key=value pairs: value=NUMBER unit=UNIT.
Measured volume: value=961283.93 unit=ft³
